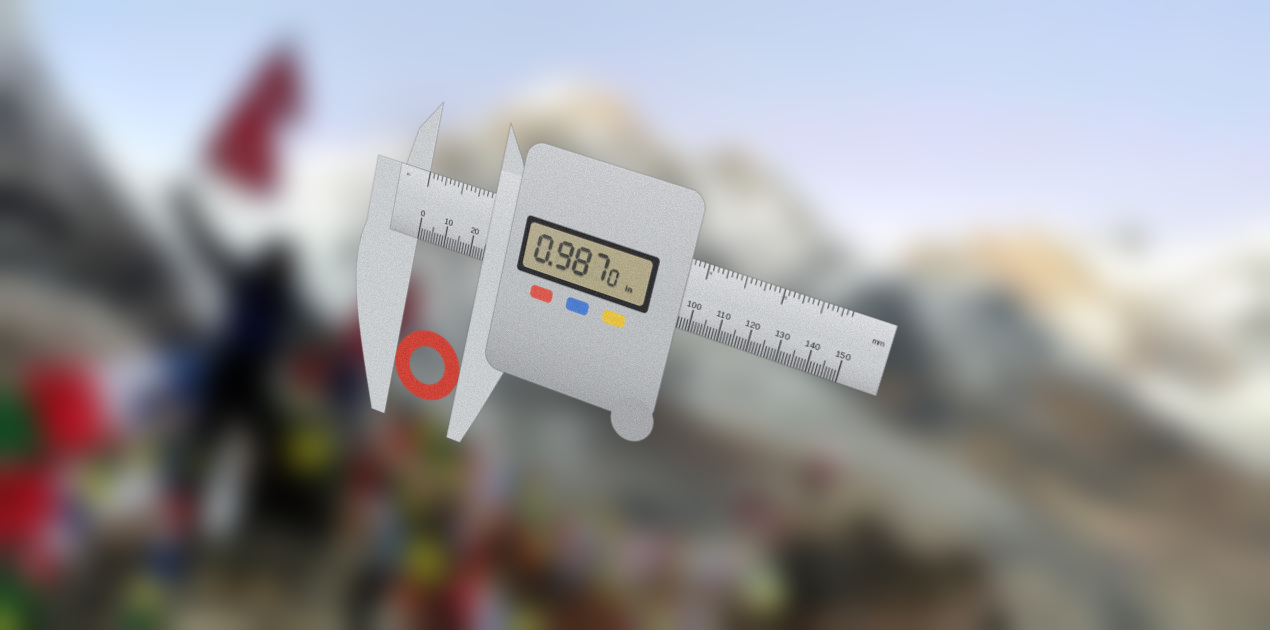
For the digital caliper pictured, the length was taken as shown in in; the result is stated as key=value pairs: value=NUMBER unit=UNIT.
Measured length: value=0.9870 unit=in
